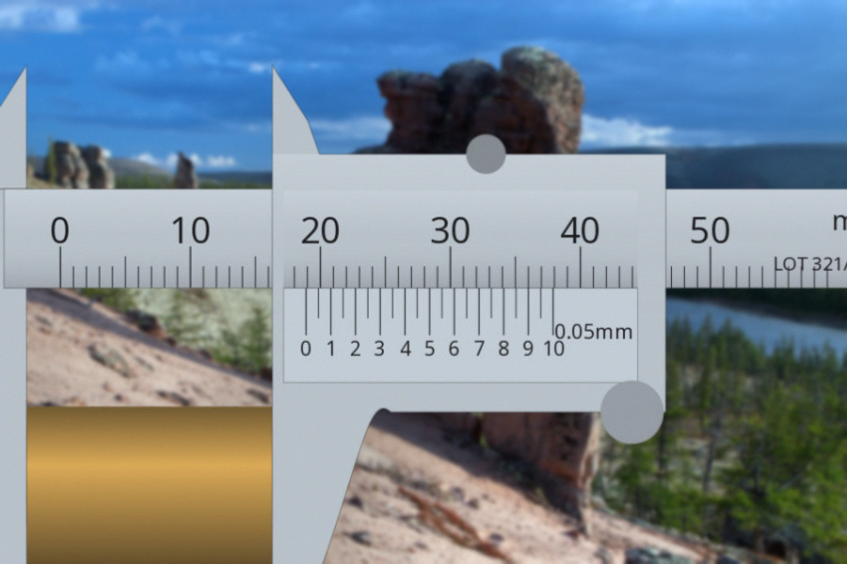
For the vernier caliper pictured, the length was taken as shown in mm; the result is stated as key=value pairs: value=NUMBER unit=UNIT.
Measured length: value=18.9 unit=mm
